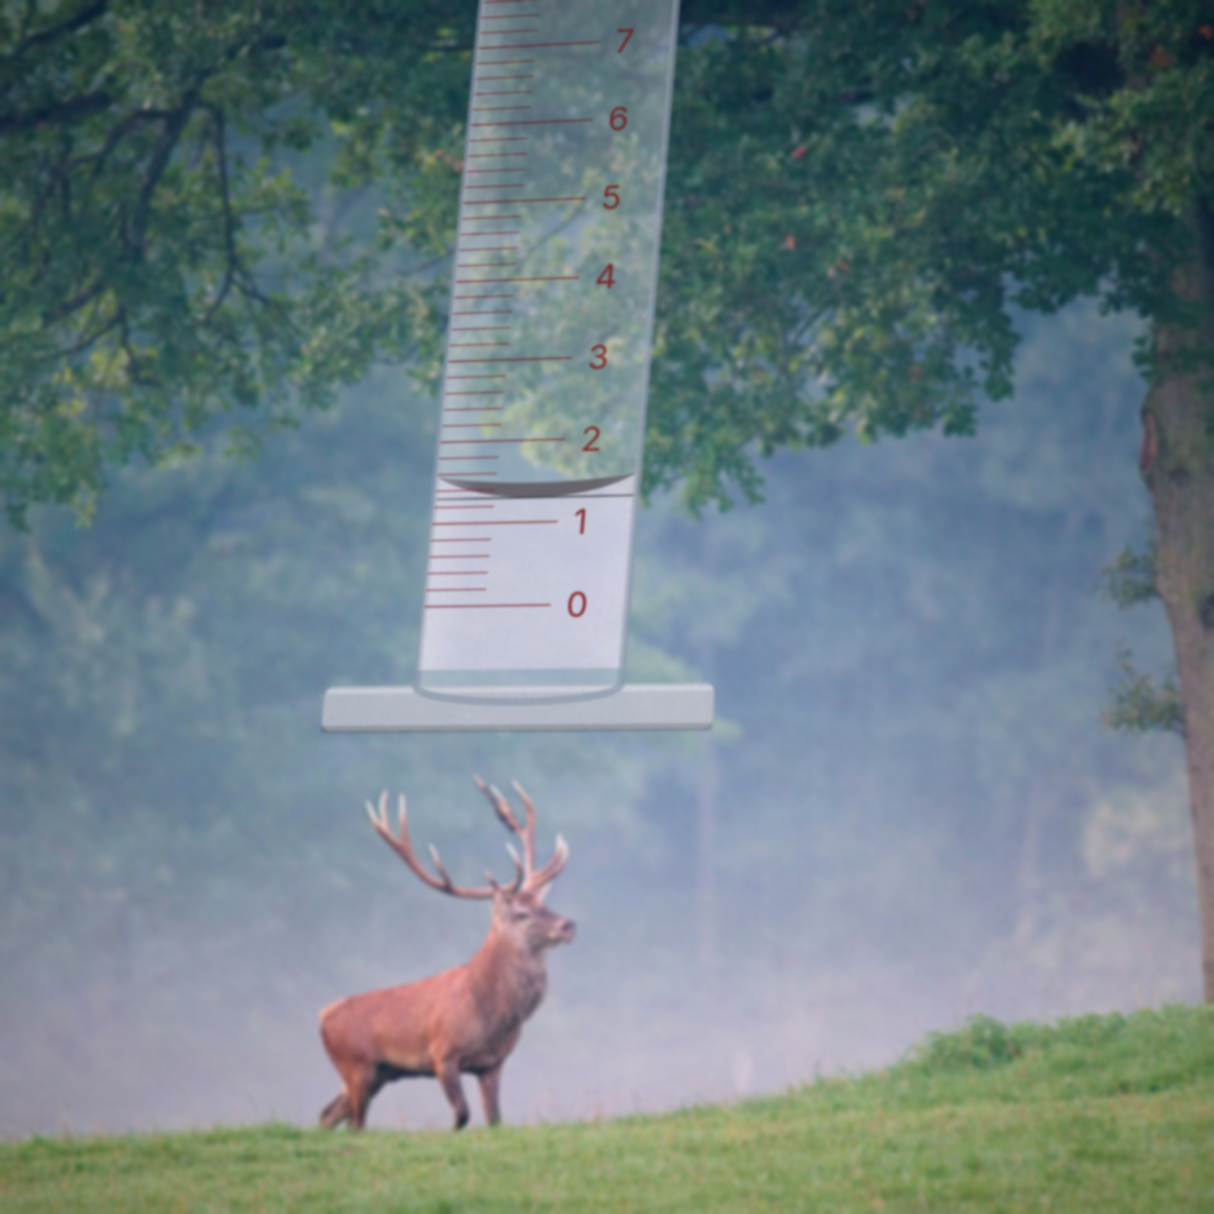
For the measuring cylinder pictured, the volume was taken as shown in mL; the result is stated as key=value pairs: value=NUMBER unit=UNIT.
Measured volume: value=1.3 unit=mL
